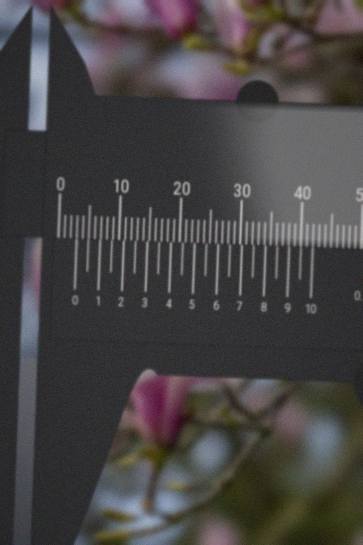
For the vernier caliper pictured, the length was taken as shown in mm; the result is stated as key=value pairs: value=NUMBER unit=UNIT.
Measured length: value=3.0 unit=mm
